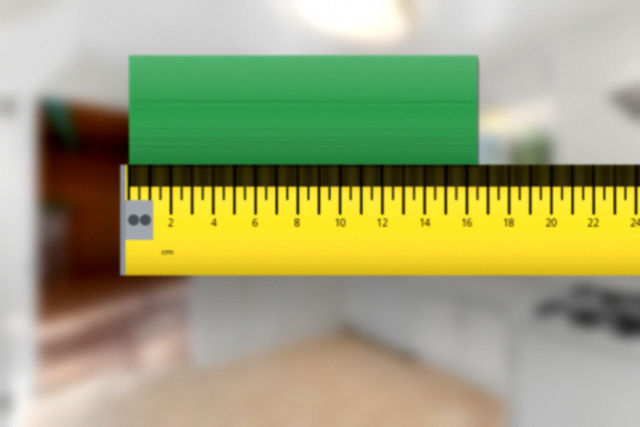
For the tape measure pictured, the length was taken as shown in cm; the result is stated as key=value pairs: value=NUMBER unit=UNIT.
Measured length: value=16.5 unit=cm
